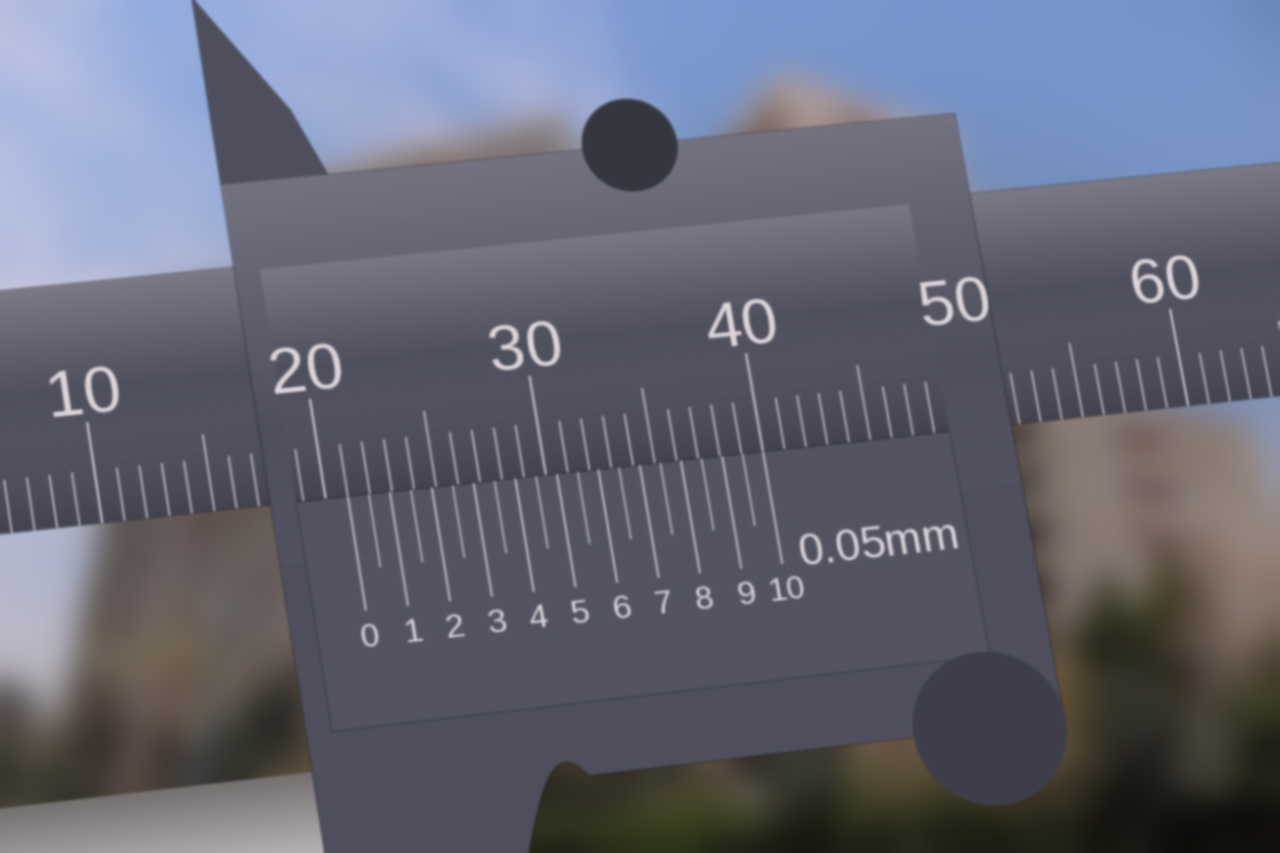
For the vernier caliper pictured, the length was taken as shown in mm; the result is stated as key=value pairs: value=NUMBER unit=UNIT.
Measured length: value=21.0 unit=mm
